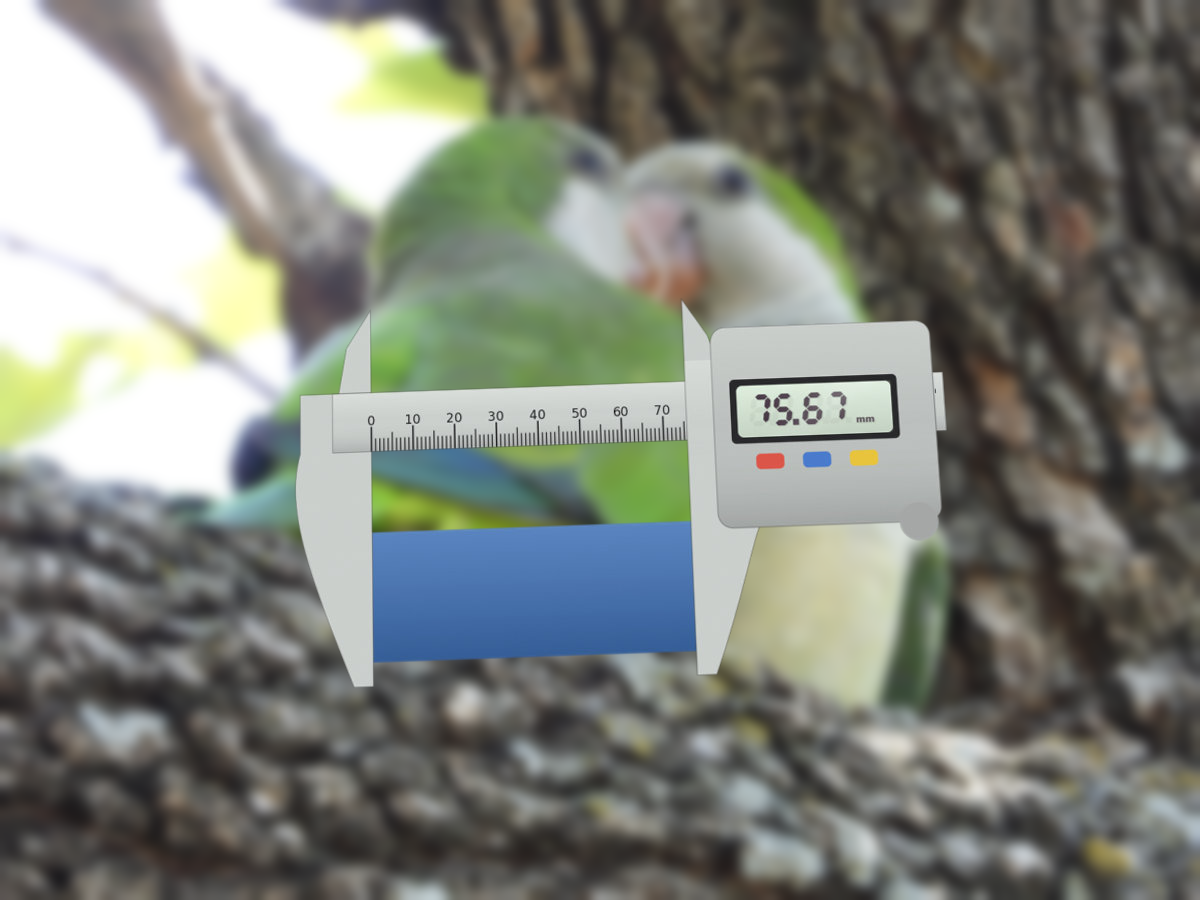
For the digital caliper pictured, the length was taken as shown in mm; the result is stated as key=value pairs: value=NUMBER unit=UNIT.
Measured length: value=75.67 unit=mm
